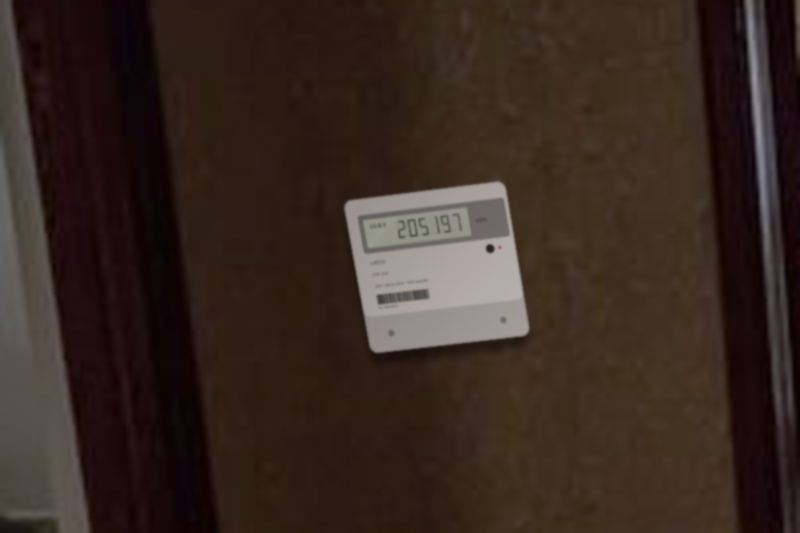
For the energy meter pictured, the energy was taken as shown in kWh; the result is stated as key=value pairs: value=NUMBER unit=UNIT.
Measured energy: value=205197 unit=kWh
